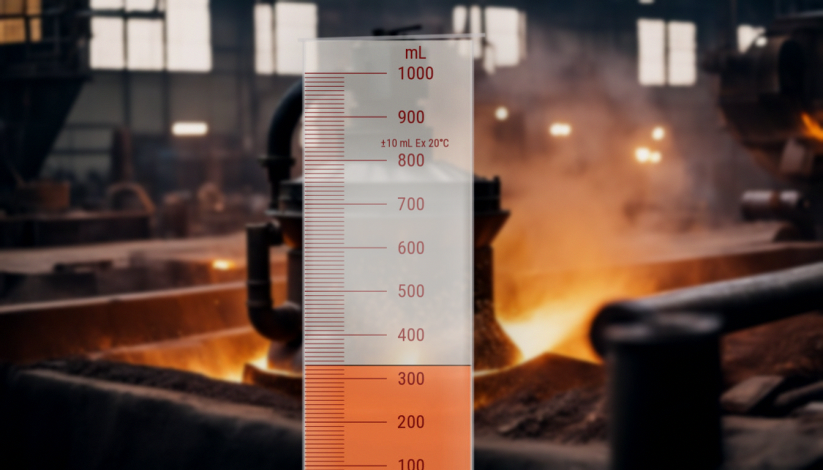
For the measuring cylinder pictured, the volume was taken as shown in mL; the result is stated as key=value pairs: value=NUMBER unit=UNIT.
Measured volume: value=330 unit=mL
